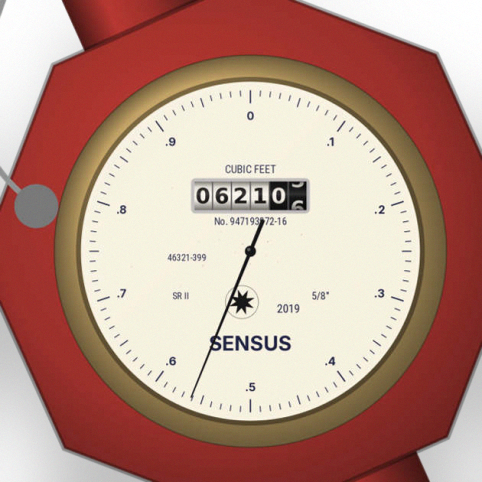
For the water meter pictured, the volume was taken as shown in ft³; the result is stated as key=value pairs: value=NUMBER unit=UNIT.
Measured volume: value=62105.56 unit=ft³
